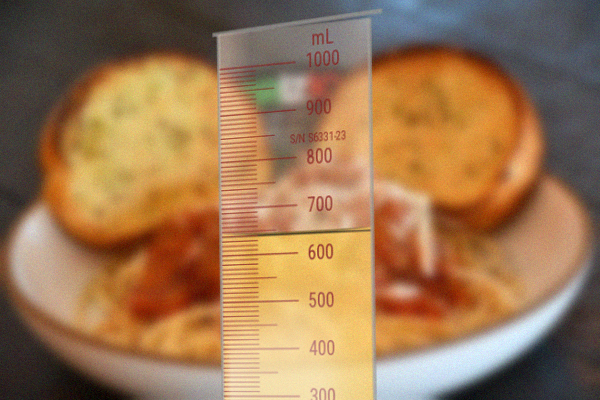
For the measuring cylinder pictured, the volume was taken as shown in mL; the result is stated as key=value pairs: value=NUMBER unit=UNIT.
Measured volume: value=640 unit=mL
